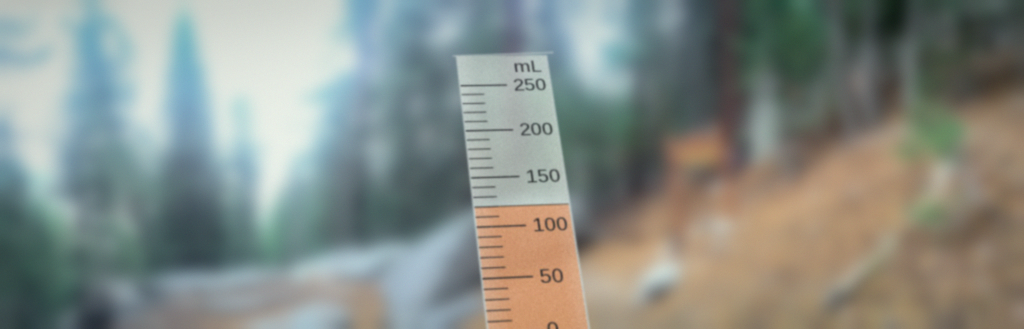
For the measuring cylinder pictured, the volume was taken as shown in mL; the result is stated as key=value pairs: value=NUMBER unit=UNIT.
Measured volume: value=120 unit=mL
